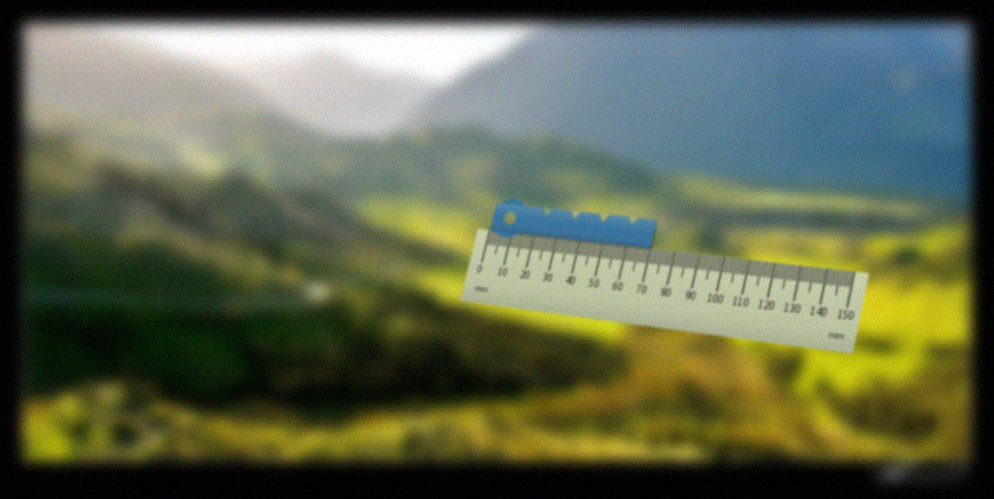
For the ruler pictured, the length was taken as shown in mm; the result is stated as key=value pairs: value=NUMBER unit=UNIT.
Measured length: value=70 unit=mm
